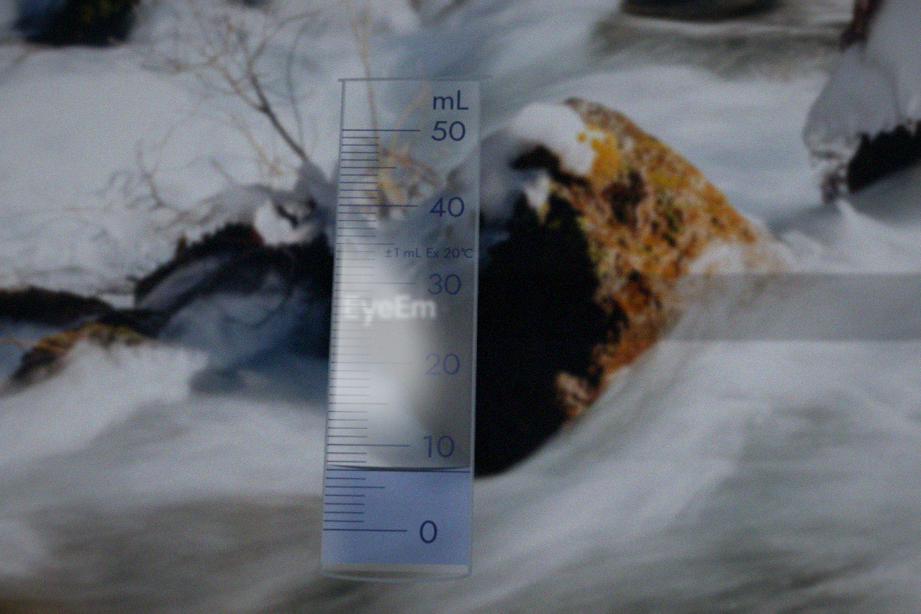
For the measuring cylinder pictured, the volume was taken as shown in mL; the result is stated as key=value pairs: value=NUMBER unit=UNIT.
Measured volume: value=7 unit=mL
